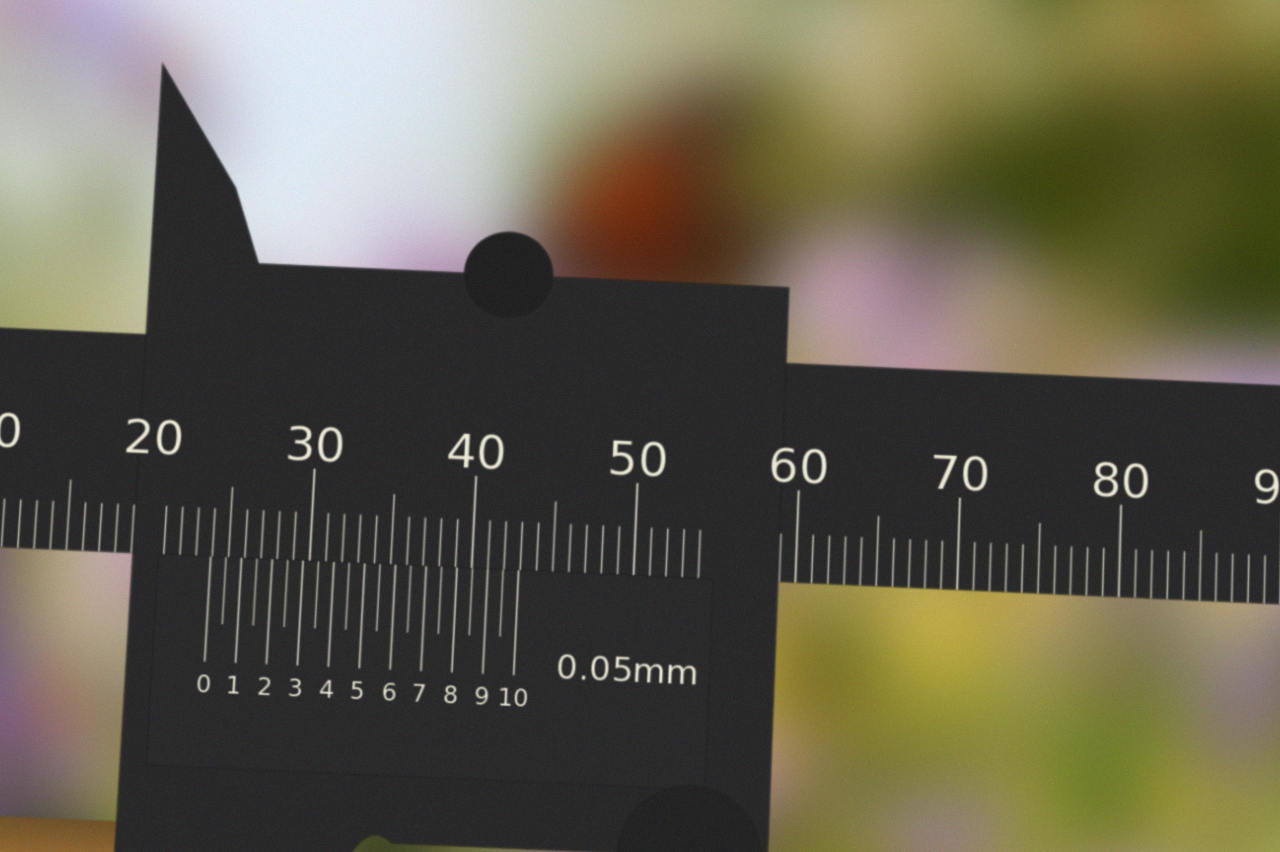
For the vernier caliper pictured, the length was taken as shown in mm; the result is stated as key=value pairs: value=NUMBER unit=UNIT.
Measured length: value=23.9 unit=mm
